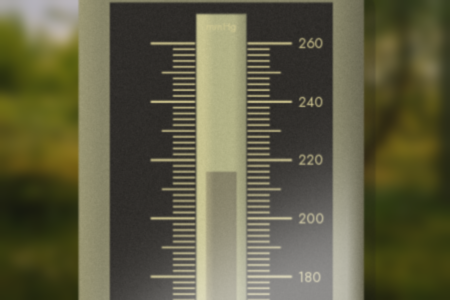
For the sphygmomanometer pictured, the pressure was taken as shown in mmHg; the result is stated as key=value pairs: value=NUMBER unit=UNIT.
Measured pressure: value=216 unit=mmHg
